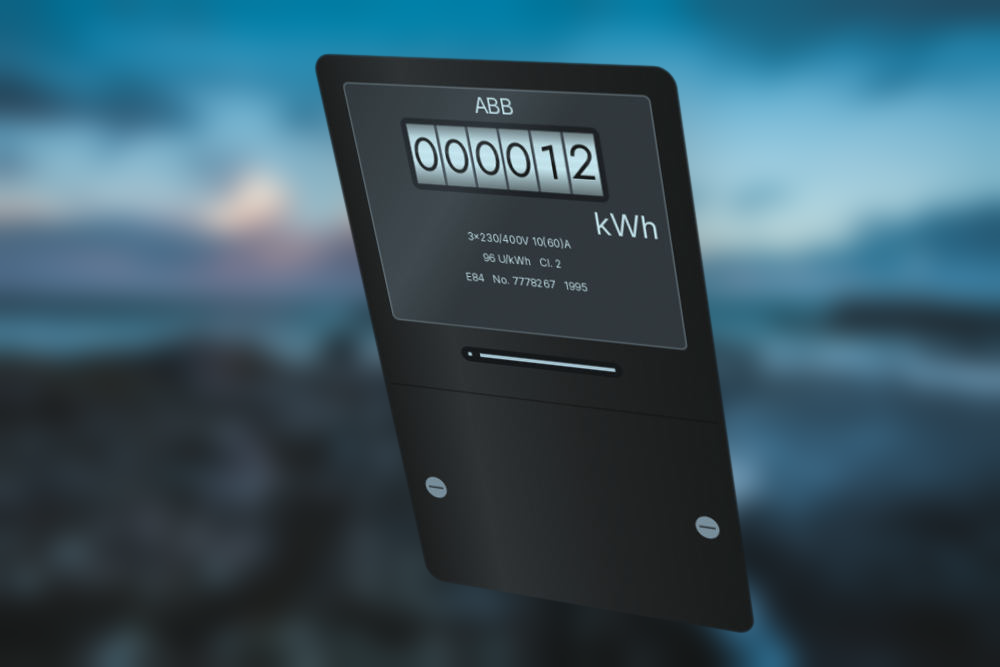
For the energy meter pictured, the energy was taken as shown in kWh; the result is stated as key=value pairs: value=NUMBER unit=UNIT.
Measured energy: value=12 unit=kWh
